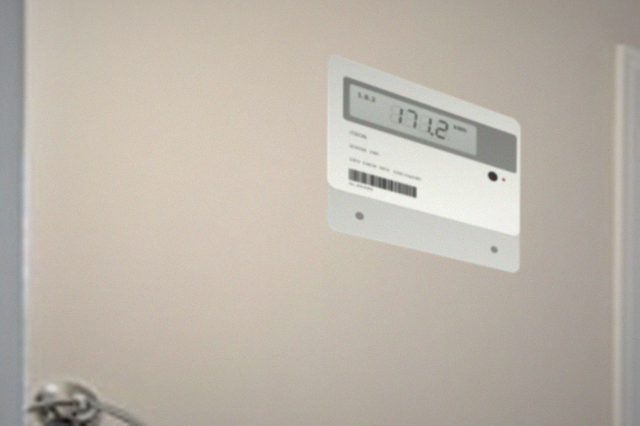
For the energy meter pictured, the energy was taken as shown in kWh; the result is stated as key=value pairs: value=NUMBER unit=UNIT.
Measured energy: value=171.2 unit=kWh
